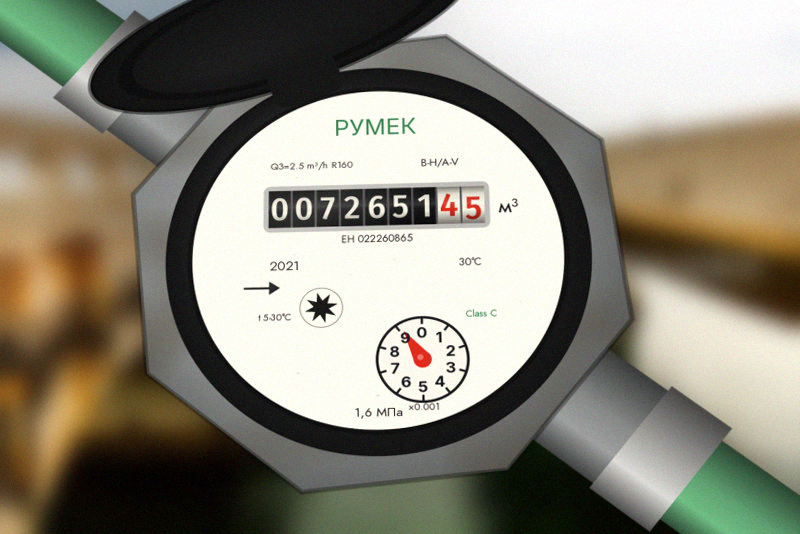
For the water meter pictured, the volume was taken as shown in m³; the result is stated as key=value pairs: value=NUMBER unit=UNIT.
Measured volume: value=72651.449 unit=m³
